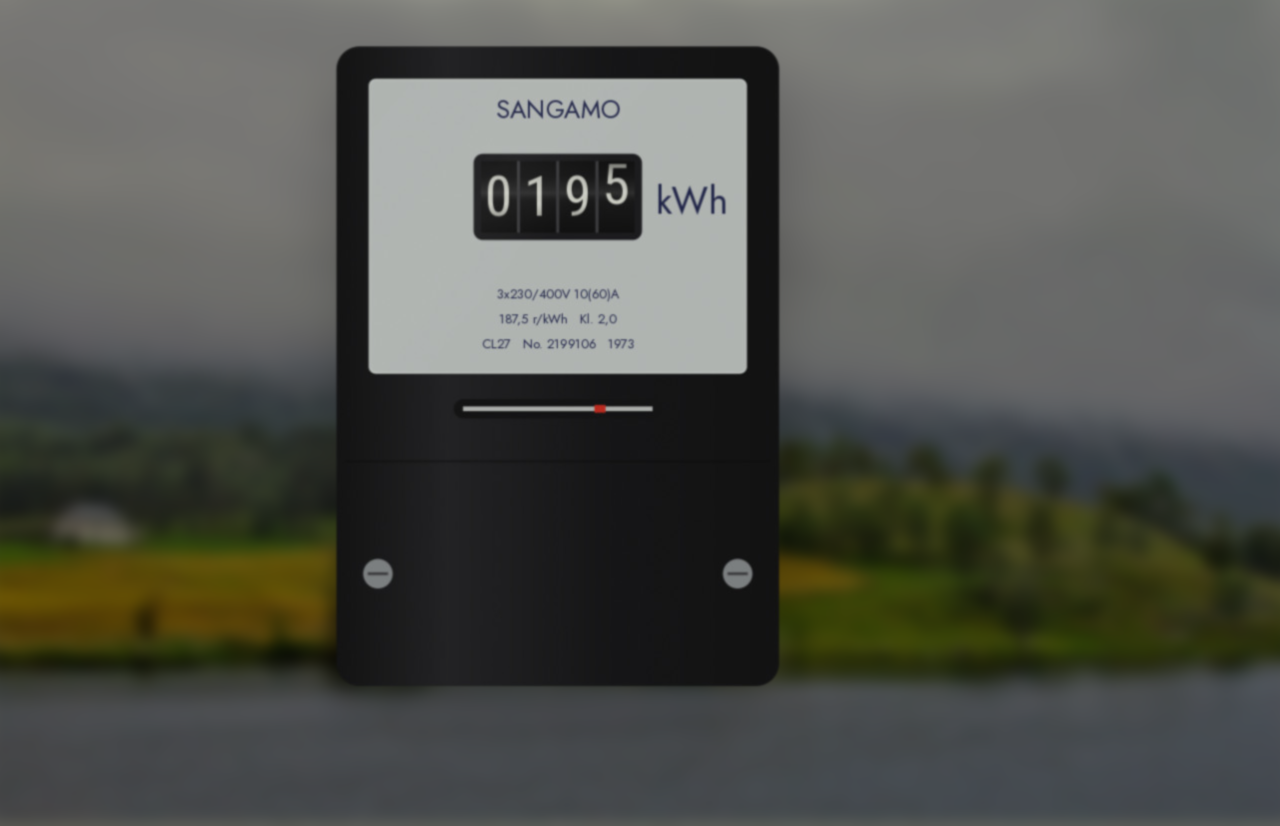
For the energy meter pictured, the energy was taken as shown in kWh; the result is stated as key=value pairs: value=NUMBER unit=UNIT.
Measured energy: value=195 unit=kWh
